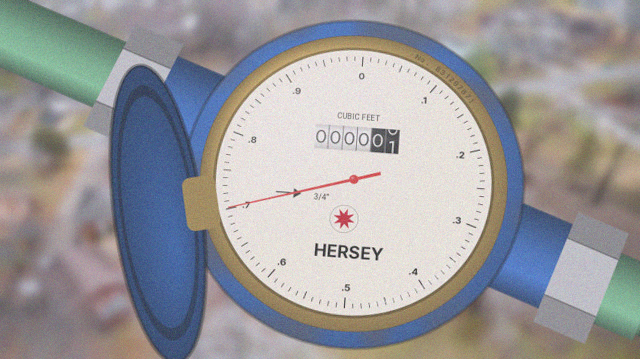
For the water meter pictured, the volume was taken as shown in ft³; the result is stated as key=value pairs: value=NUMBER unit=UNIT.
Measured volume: value=0.70 unit=ft³
